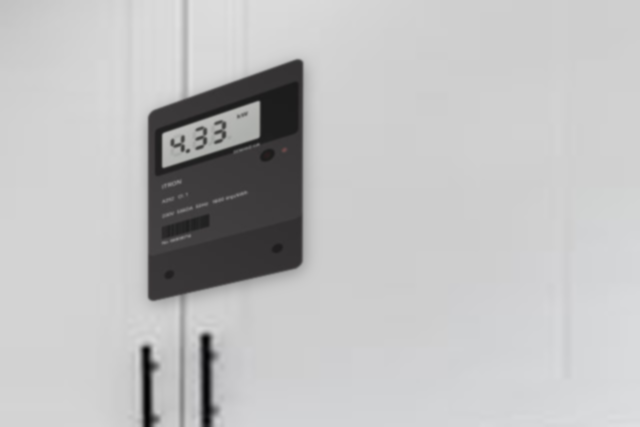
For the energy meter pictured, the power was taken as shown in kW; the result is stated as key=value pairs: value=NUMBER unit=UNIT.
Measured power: value=4.33 unit=kW
